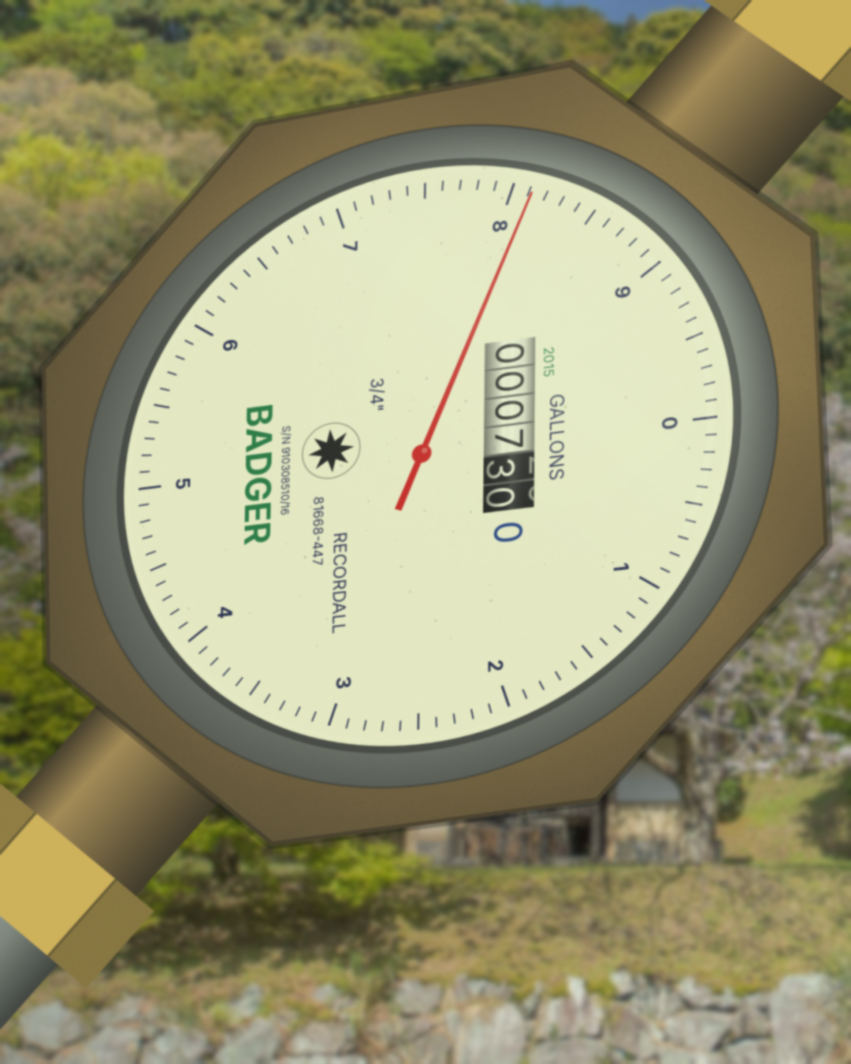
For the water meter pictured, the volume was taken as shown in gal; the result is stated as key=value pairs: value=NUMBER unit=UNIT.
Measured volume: value=7298.1 unit=gal
